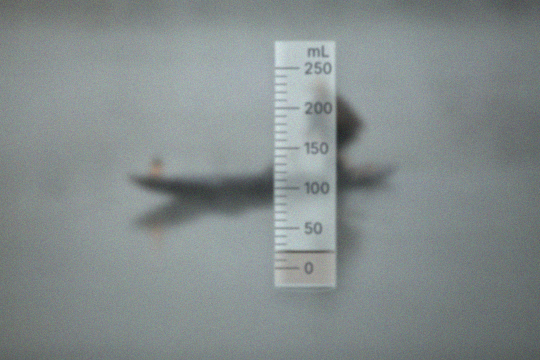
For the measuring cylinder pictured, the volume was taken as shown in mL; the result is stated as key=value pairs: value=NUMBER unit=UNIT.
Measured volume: value=20 unit=mL
